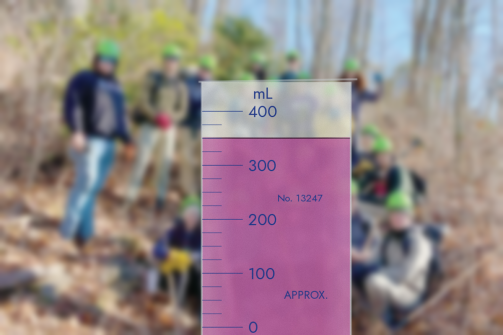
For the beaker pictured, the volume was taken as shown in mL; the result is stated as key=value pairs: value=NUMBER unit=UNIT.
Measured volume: value=350 unit=mL
